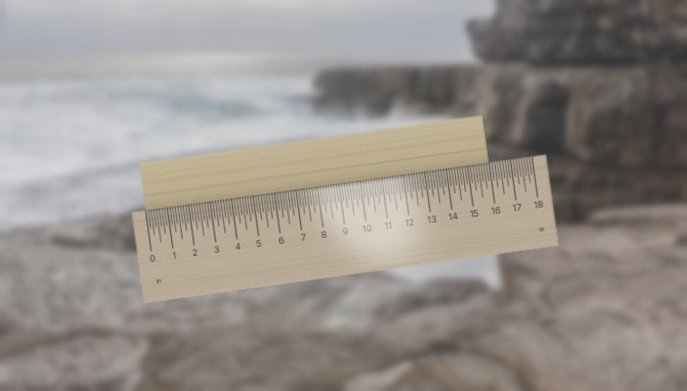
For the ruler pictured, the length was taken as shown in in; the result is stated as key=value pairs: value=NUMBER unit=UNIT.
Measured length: value=16 unit=in
